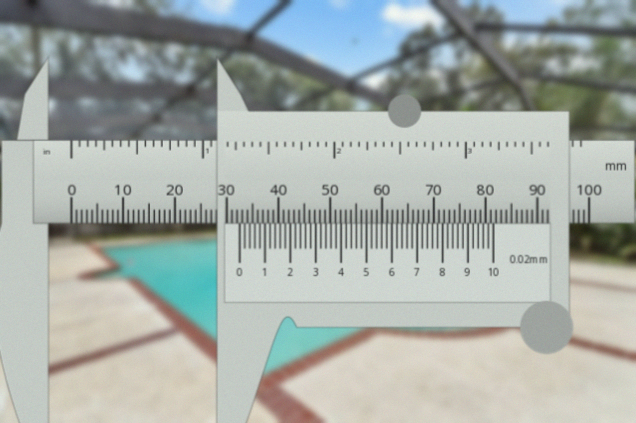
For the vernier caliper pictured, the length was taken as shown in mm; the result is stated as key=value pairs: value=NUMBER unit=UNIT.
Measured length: value=32.5 unit=mm
